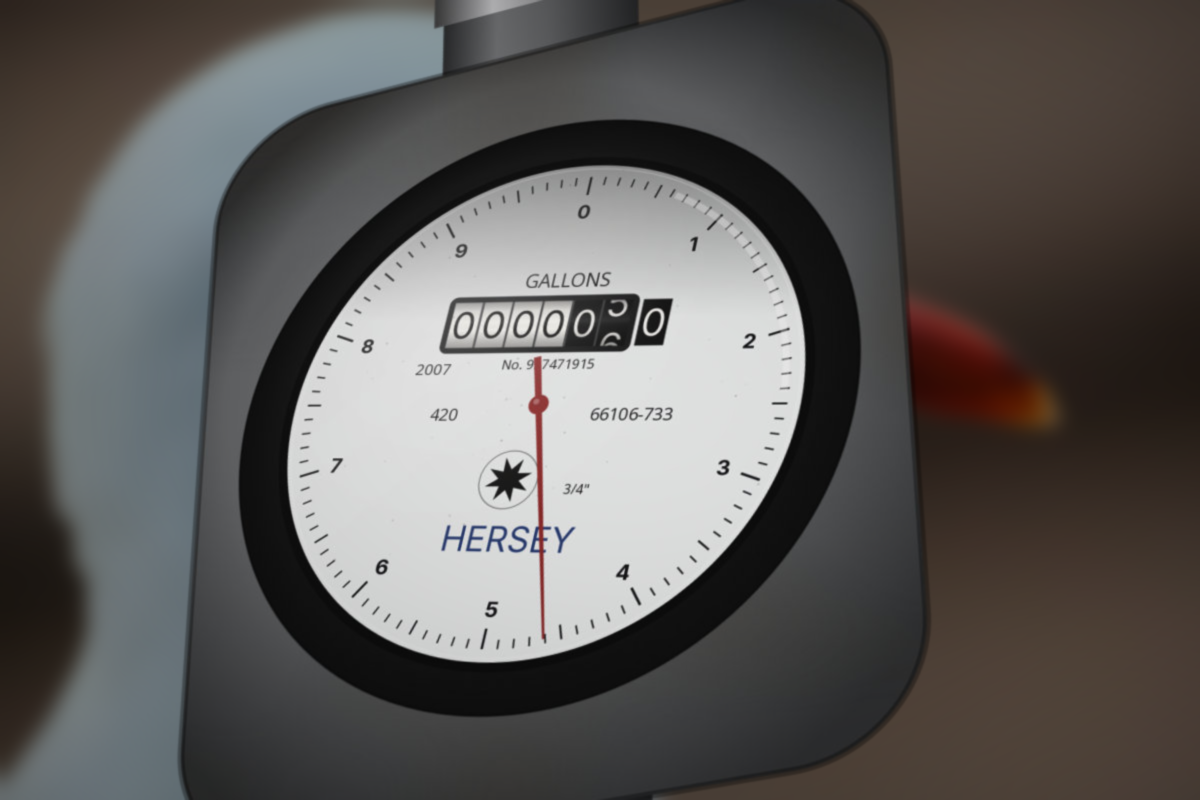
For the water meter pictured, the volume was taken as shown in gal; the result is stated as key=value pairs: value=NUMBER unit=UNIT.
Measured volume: value=54.6 unit=gal
